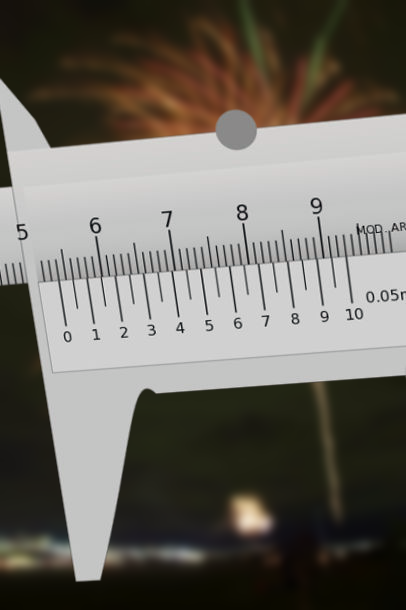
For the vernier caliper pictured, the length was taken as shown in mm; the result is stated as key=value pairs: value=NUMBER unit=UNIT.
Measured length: value=54.0 unit=mm
